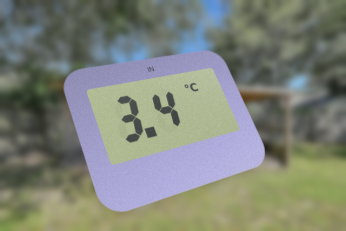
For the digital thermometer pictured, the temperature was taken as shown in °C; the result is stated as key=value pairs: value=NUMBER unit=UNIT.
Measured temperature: value=3.4 unit=°C
